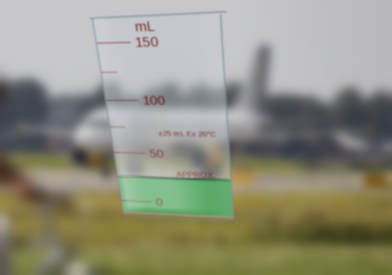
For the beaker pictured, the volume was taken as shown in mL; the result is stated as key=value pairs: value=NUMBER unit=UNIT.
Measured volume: value=25 unit=mL
